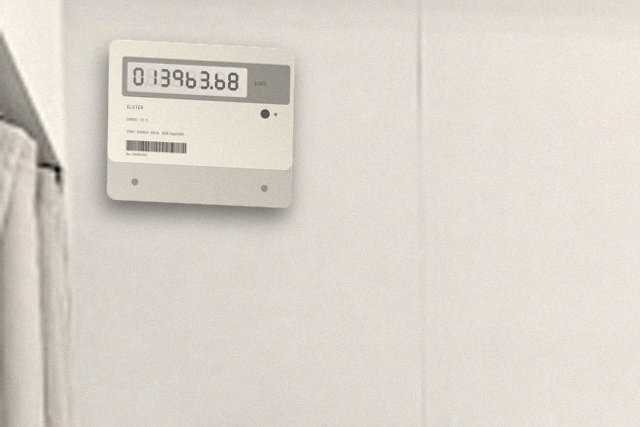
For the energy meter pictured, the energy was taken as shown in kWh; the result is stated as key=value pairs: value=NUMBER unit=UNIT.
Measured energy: value=13963.68 unit=kWh
